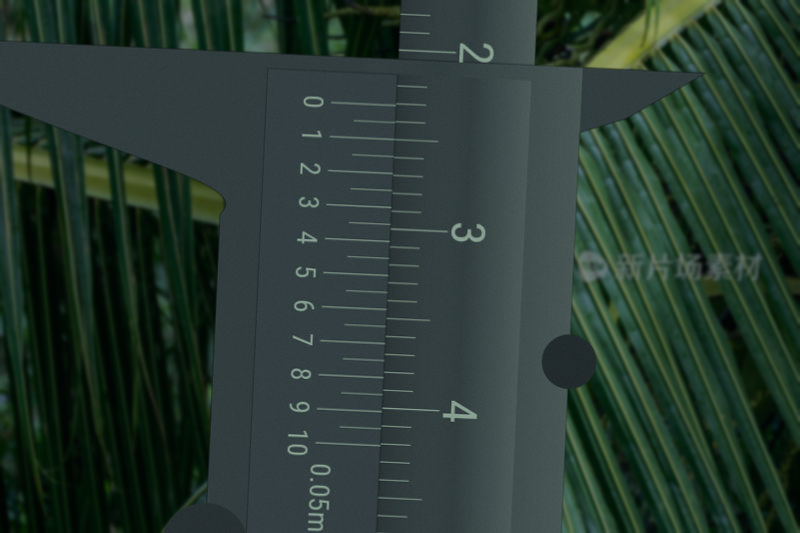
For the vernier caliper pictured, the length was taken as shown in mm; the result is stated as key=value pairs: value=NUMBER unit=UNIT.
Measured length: value=23.1 unit=mm
